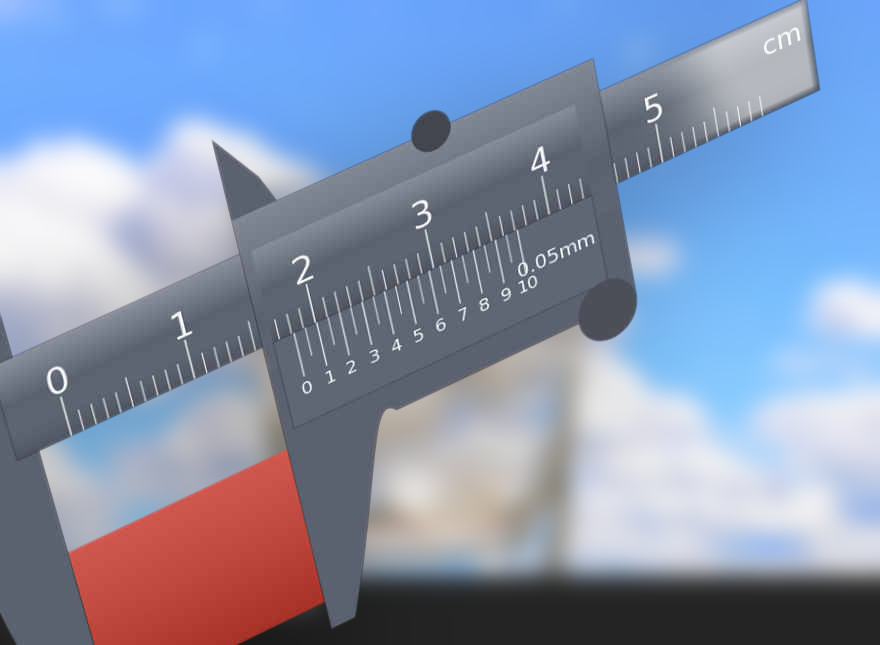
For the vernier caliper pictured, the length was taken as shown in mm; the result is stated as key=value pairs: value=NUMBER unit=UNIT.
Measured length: value=18.2 unit=mm
